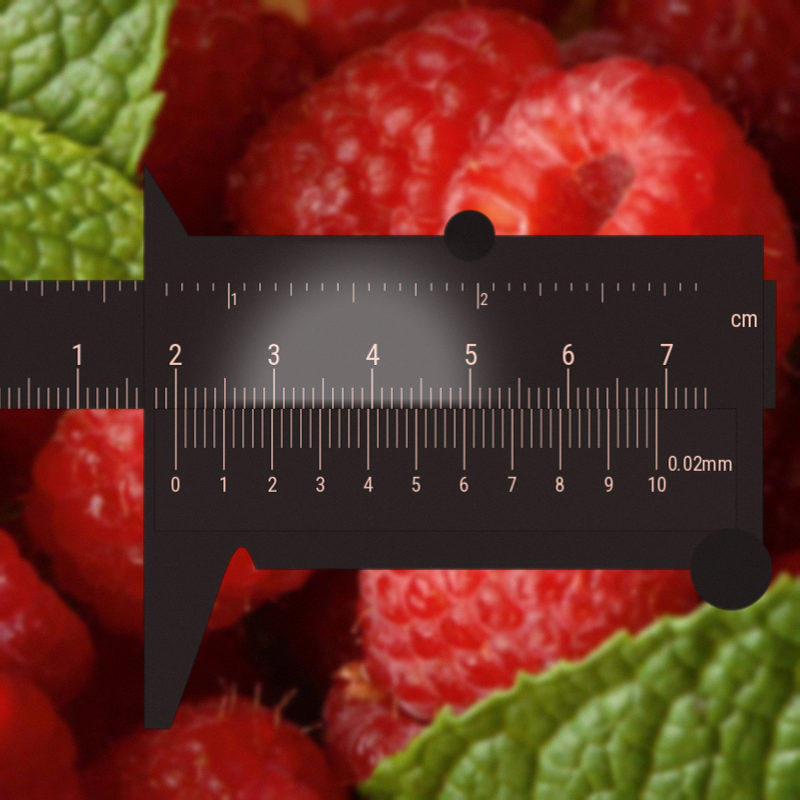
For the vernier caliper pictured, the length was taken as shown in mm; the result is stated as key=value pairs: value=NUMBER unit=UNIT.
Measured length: value=20.0 unit=mm
